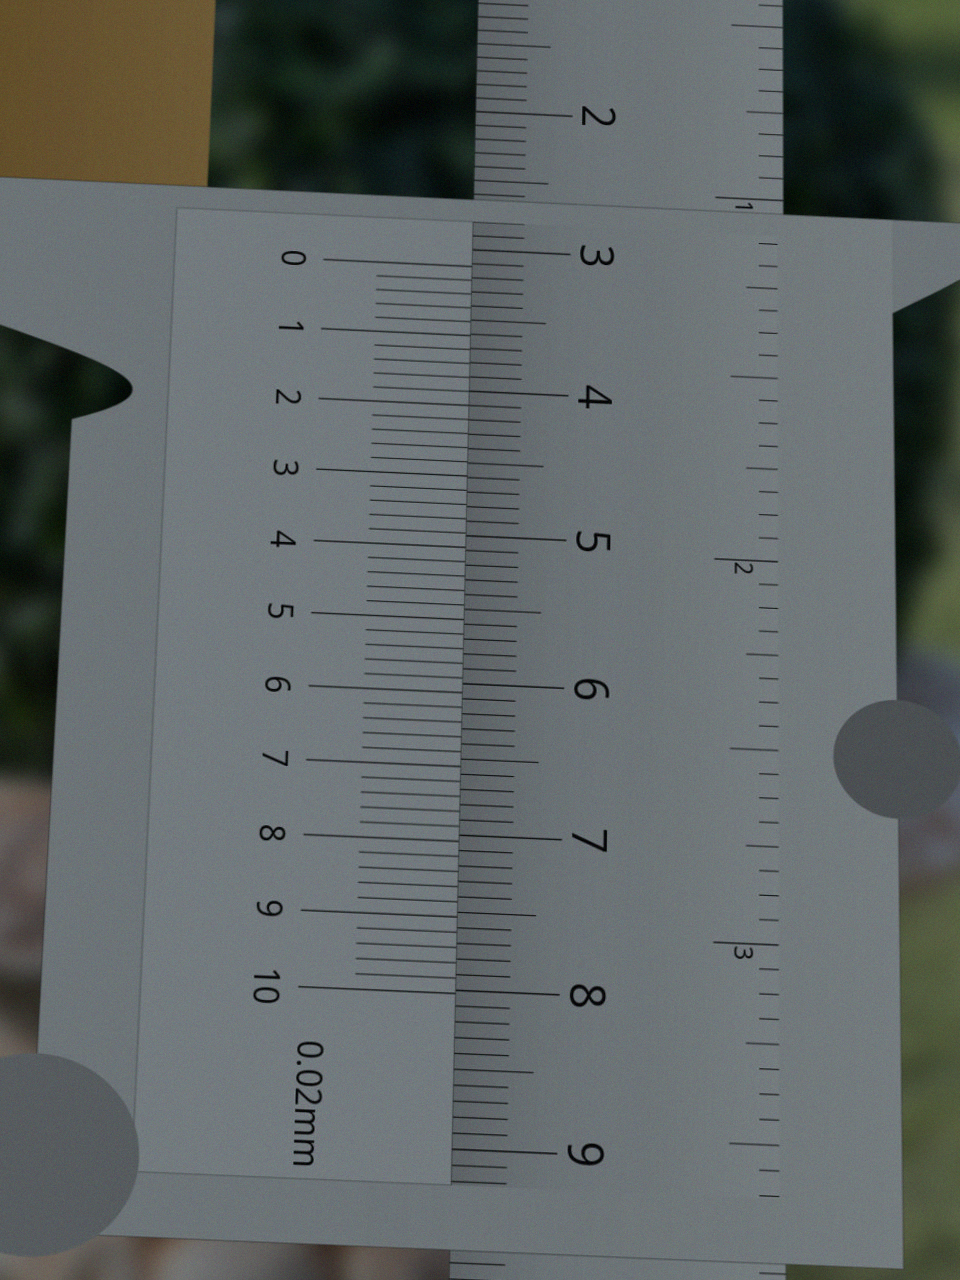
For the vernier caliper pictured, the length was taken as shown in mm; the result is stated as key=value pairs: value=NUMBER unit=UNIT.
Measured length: value=31.2 unit=mm
